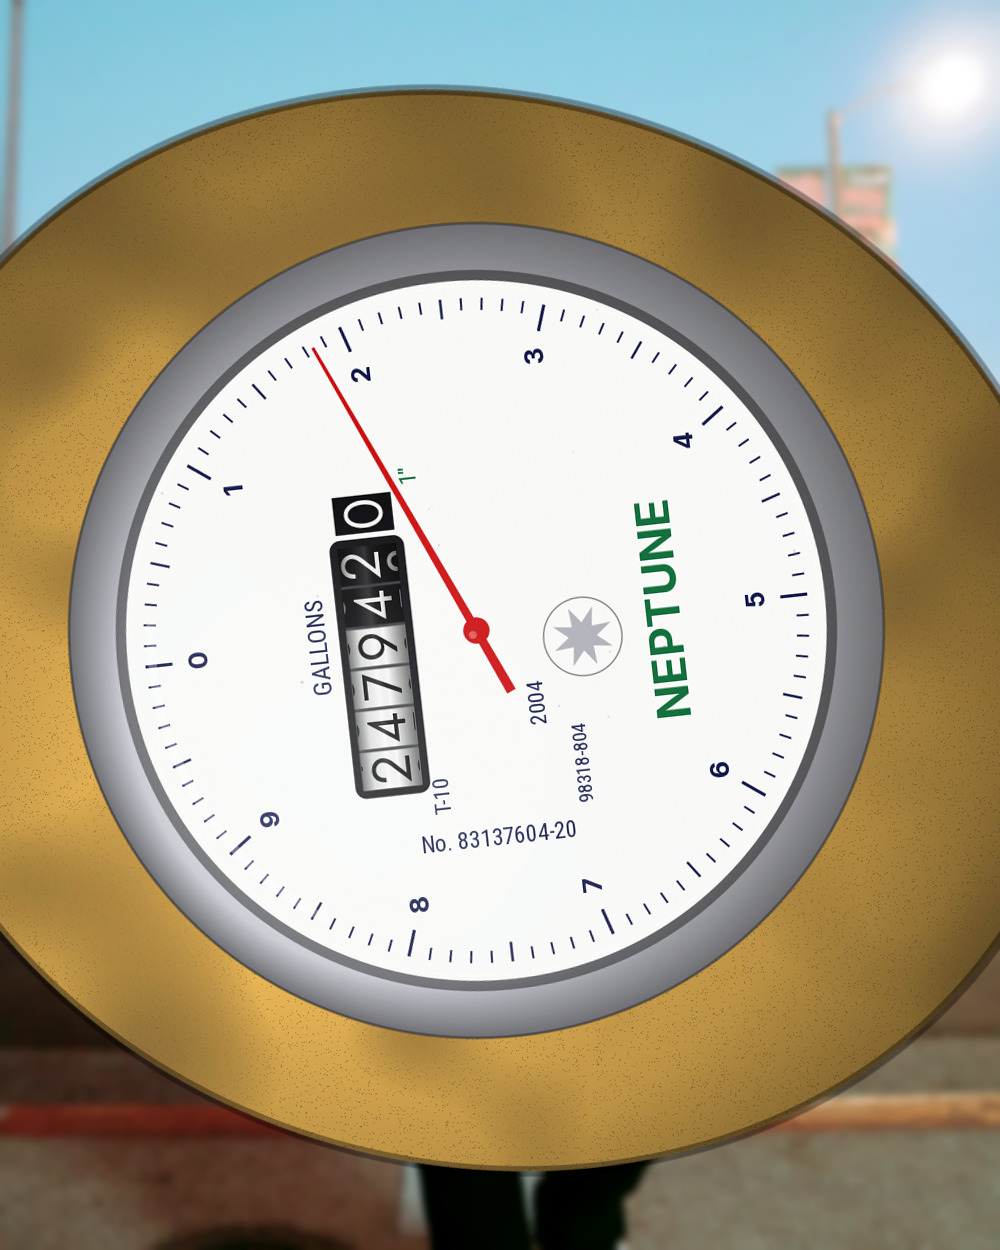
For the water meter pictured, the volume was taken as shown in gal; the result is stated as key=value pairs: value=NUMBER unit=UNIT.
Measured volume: value=2479421.8 unit=gal
